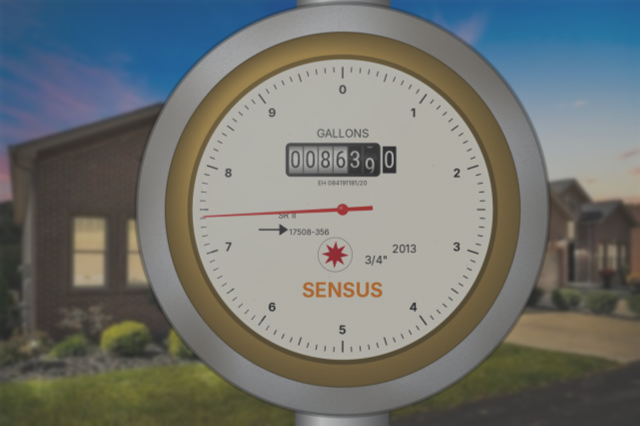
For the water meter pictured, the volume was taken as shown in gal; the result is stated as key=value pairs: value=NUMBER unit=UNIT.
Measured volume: value=86387.4 unit=gal
